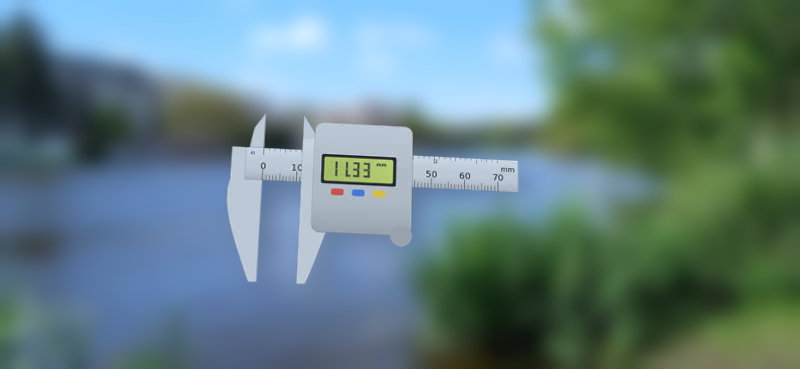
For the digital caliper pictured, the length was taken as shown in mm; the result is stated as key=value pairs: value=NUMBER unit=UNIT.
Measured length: value=11.33 unit=mm
